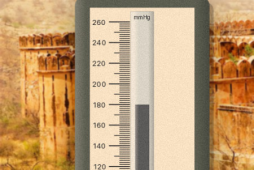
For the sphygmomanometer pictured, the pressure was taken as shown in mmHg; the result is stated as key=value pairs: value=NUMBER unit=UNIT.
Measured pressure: value=180 unit=mmHg
